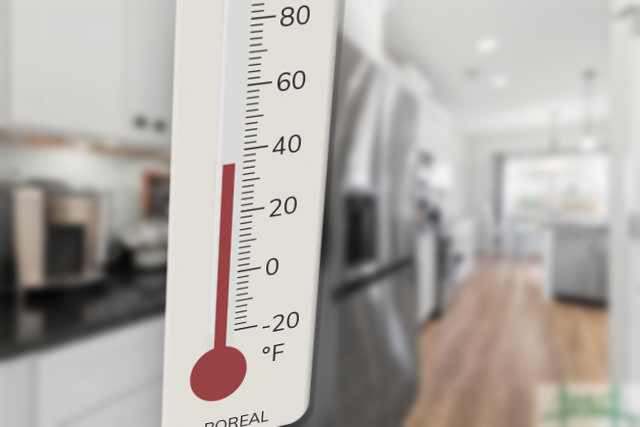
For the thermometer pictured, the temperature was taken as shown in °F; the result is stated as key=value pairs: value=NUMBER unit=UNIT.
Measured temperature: value=36 unit=°F
